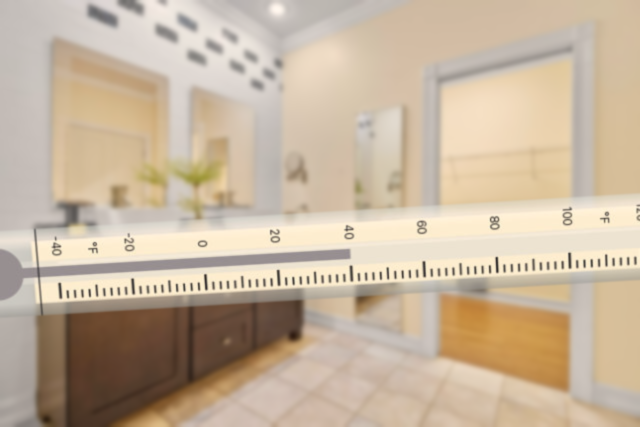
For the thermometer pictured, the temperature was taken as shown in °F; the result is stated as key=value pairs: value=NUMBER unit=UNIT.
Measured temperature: value=40 unit=°F
